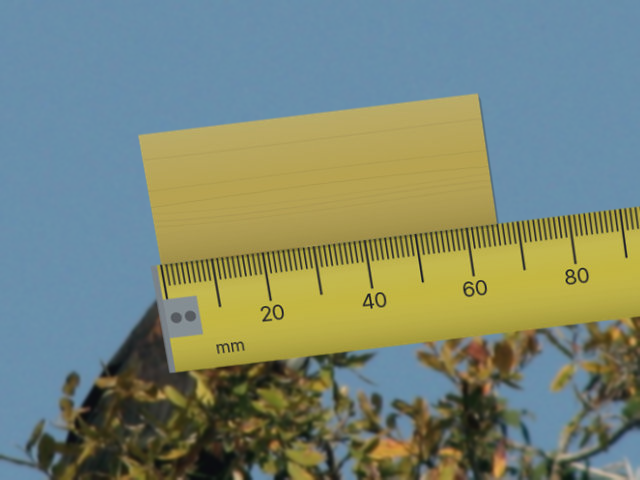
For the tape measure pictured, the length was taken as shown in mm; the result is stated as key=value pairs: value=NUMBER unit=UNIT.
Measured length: value=66 unit=mm
